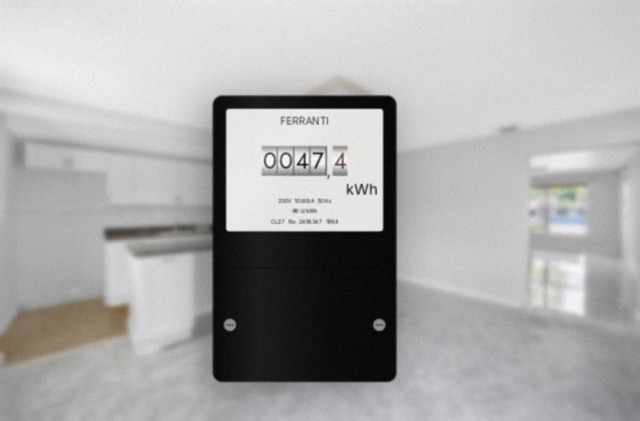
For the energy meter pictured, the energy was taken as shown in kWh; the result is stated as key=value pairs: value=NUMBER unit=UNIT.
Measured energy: value=47.4 unit=kWh
